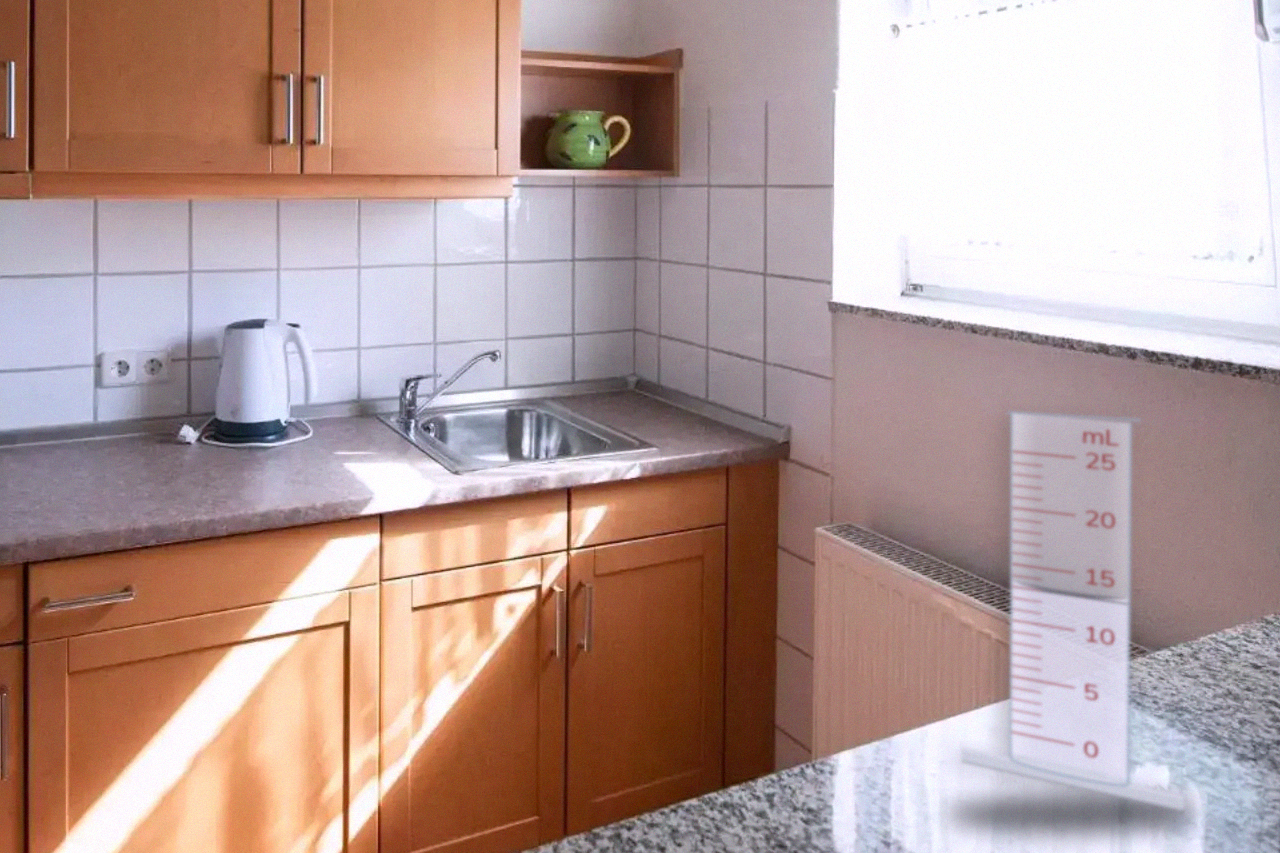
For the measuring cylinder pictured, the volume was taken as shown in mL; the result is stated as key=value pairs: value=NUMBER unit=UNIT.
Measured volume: value=13 unit=mL
